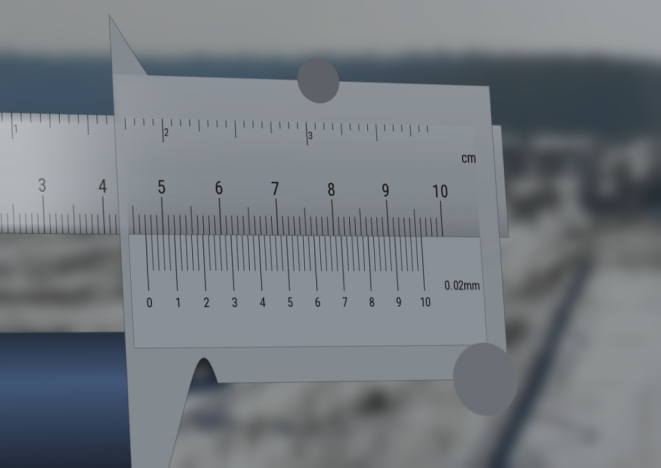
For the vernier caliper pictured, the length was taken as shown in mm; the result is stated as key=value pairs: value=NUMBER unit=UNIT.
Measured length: value=47.0 unit=mm
